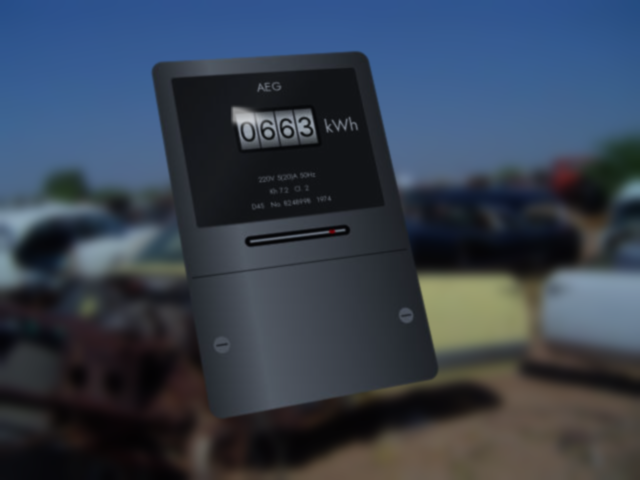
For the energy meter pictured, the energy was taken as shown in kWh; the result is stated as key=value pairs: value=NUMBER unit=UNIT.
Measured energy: value=663 unit=kWh
